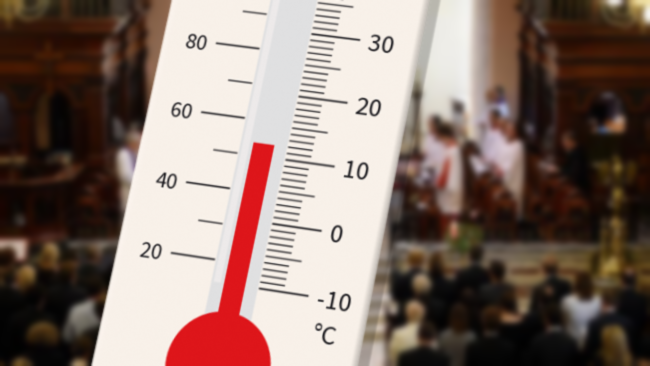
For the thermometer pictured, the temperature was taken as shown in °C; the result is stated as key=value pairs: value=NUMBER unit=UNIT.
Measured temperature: value=12 unit=°C
